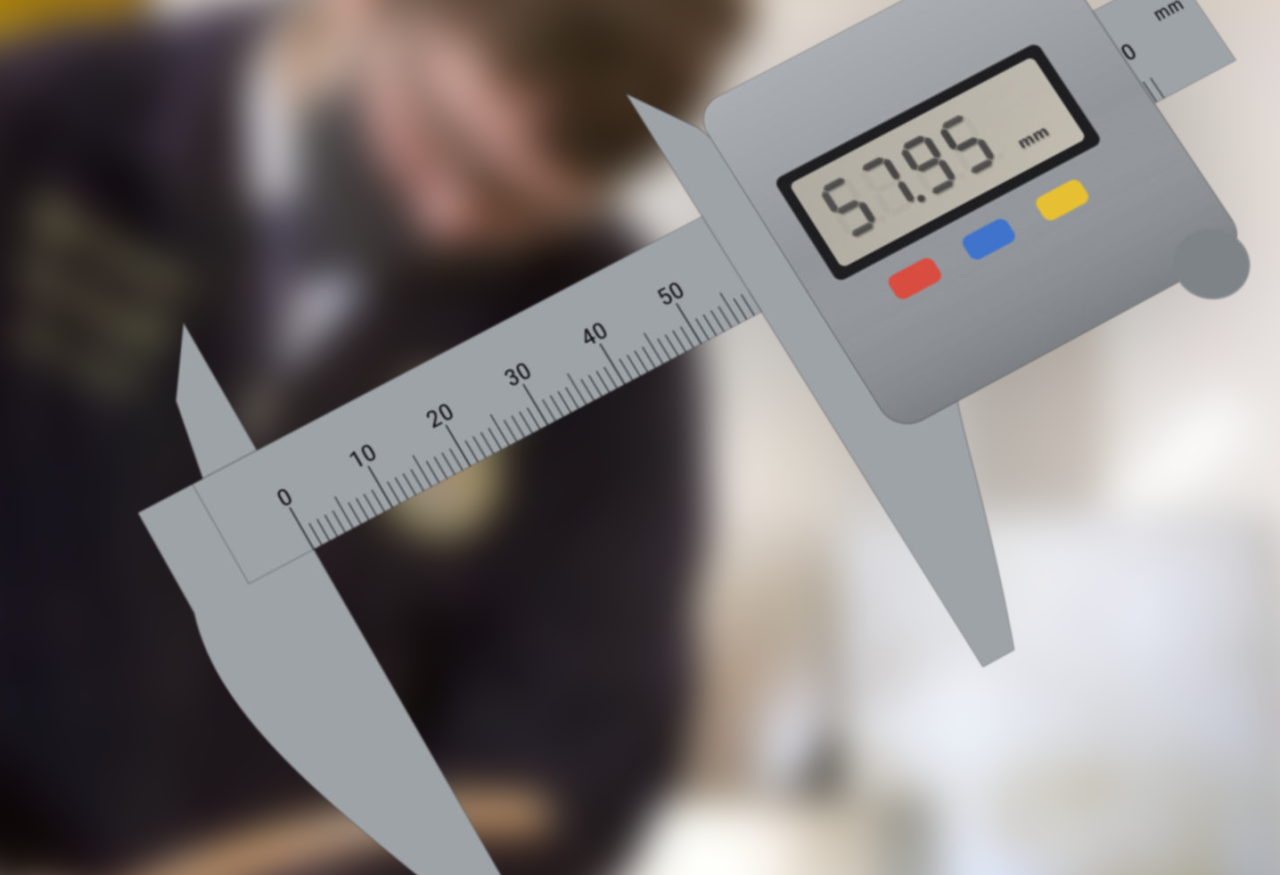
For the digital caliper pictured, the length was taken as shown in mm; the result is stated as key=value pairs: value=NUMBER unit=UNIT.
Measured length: value=57.95 unit=mm
